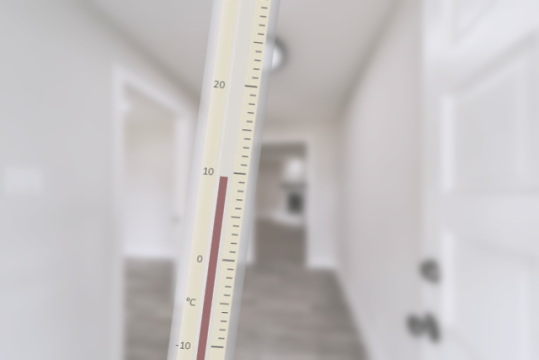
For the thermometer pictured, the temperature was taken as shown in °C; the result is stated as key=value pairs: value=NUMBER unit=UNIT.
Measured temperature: value=9.5 unit=°C
